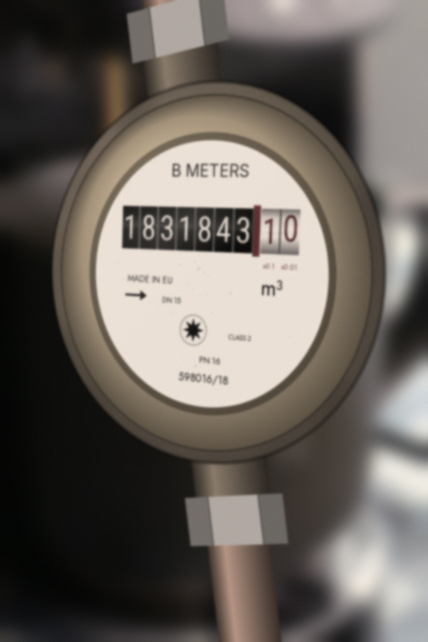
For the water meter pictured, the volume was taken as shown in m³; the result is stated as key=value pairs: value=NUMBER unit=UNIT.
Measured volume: value=1831843.10 unit=m³
